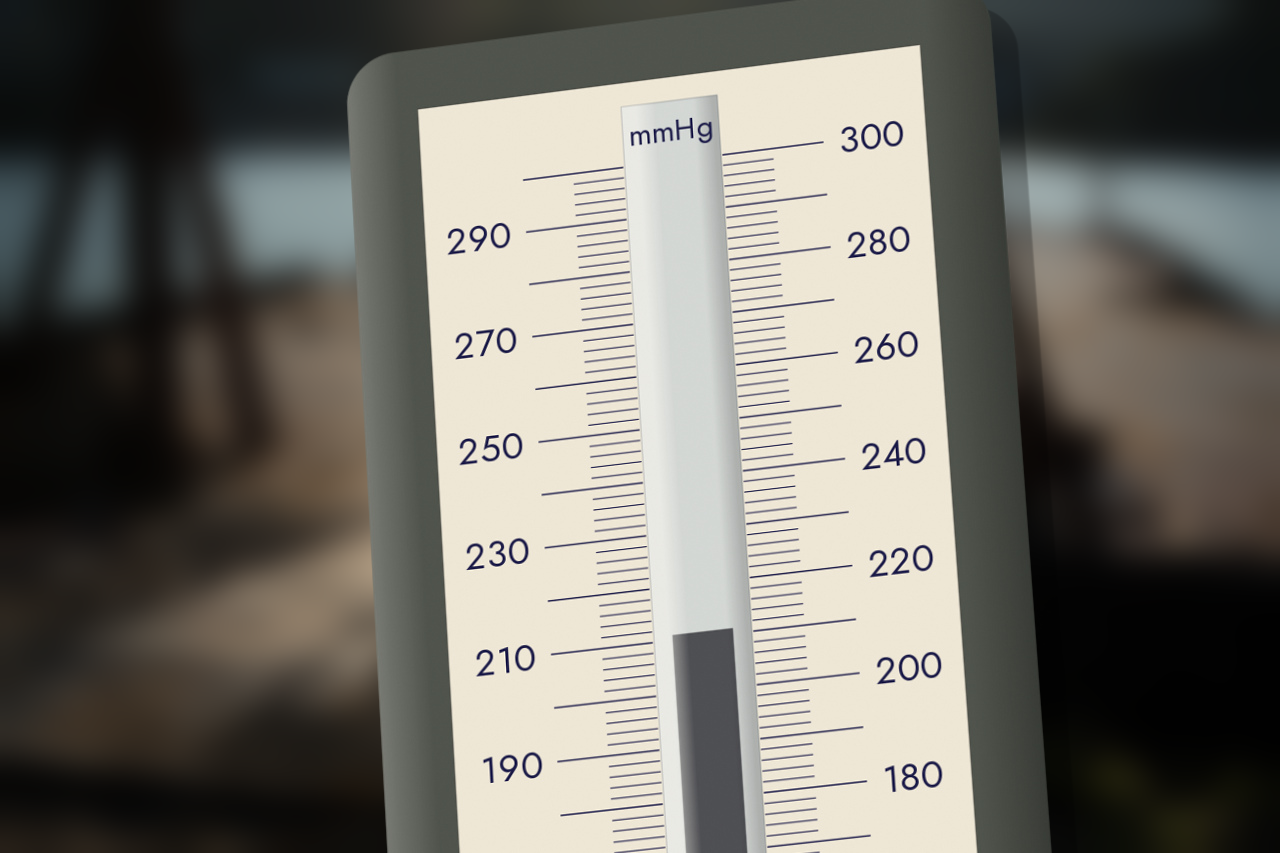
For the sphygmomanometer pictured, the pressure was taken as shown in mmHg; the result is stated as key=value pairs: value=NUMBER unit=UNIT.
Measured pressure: value=211 unit=mmHg
